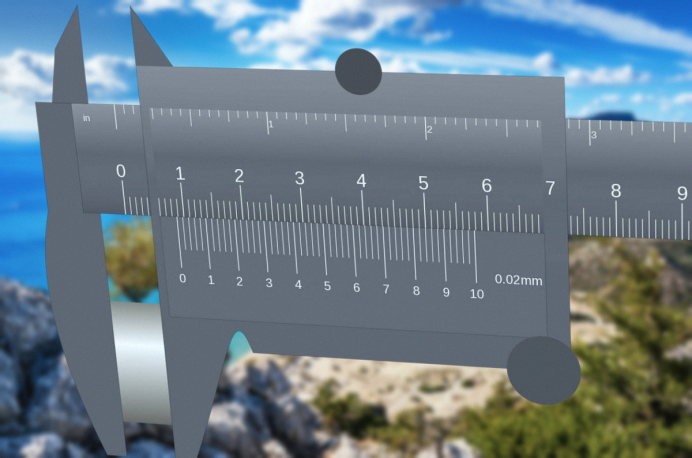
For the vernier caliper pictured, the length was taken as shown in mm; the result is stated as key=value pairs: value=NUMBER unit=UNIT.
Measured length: value=8.8 unit=mm
